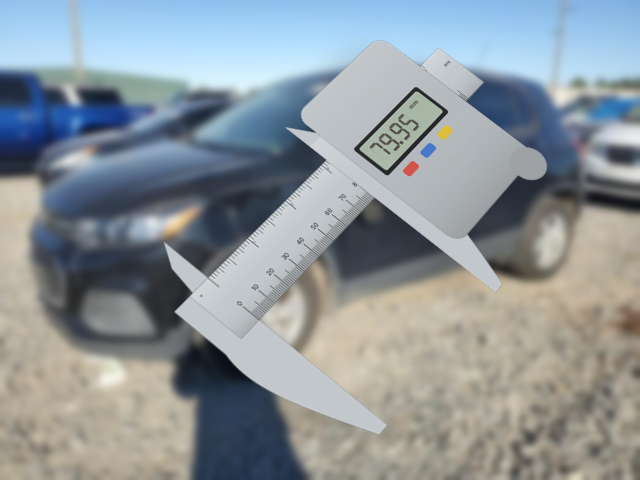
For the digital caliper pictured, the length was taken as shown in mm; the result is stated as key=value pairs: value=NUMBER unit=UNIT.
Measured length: value=79.95 unit=mm
